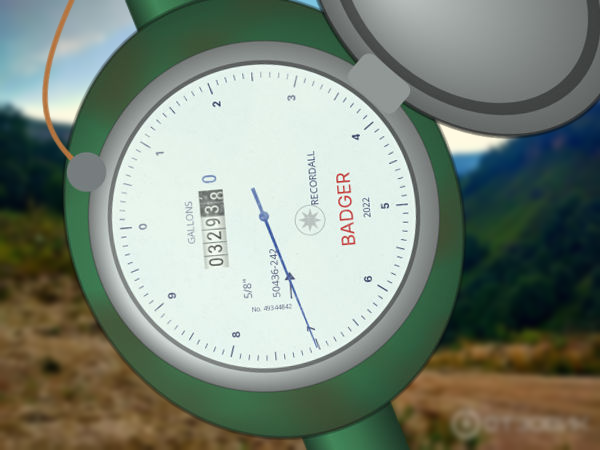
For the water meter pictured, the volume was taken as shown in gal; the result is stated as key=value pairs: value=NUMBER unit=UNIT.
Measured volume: value=329377.0 unit=gal
